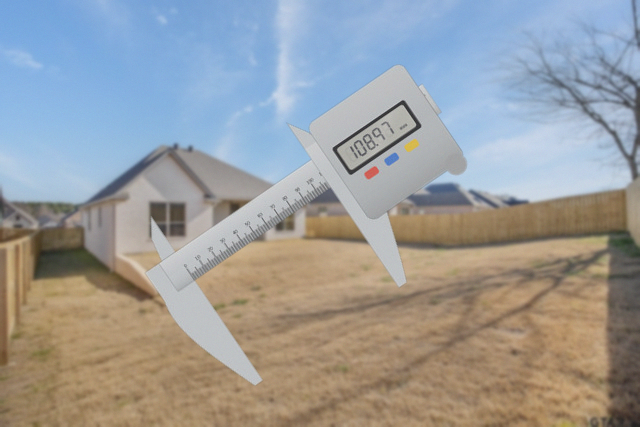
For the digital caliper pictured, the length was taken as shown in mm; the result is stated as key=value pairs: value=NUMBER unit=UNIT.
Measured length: value=108.97 unit=mm
